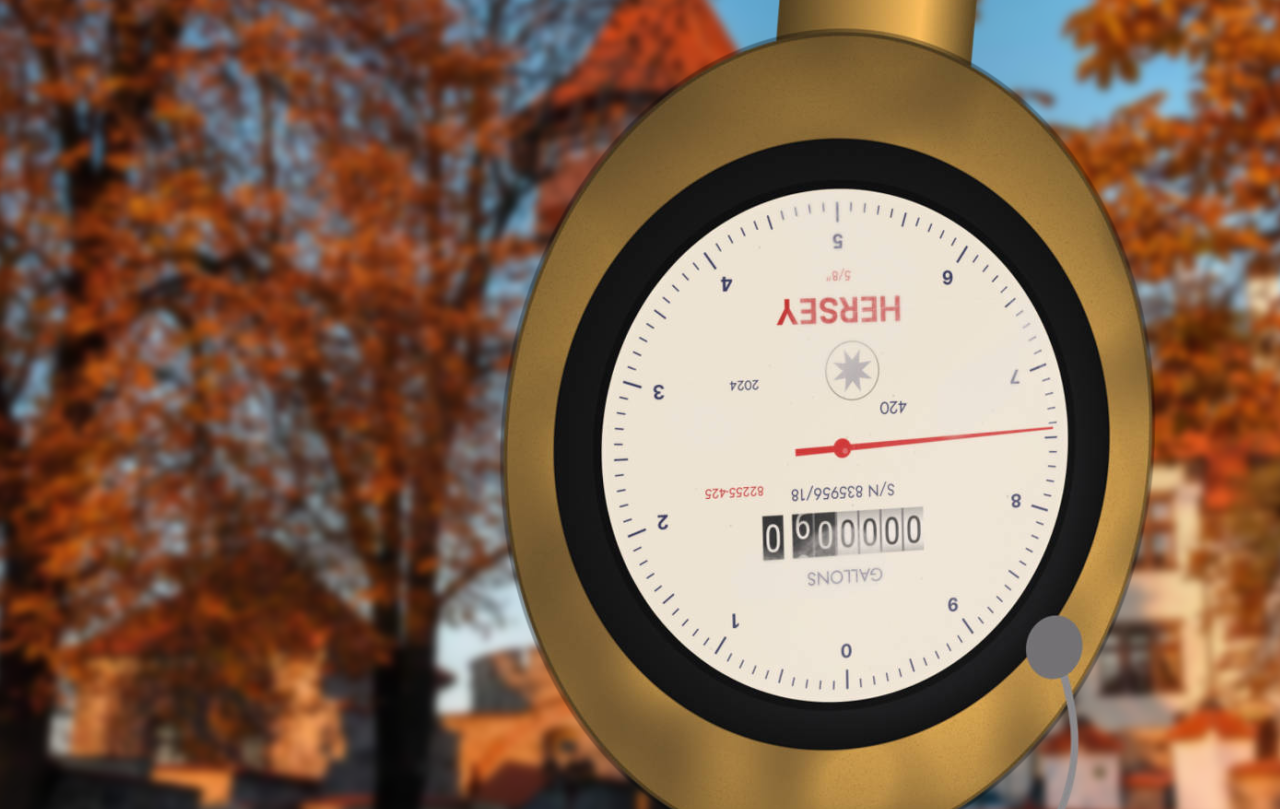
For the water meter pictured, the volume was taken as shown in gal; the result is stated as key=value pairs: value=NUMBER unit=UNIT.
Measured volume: value=87.4 unit=gal
